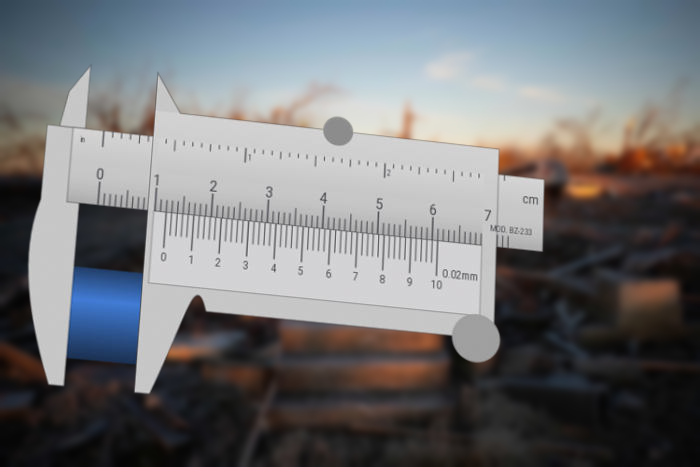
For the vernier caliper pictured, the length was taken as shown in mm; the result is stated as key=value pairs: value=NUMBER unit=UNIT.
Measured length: value=12.0 unit=mm
